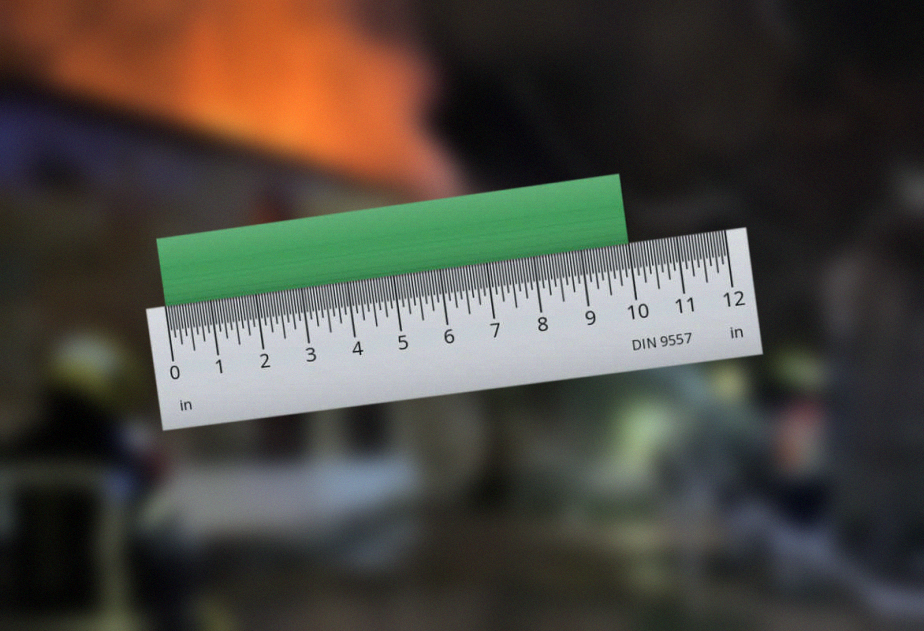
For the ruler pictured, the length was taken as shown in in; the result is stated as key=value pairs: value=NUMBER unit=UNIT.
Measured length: value=10 unit=in
